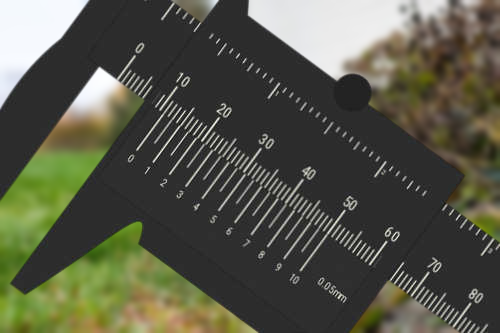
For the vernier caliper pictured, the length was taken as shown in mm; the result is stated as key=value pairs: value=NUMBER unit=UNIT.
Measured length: value=11.0 unit=mm
